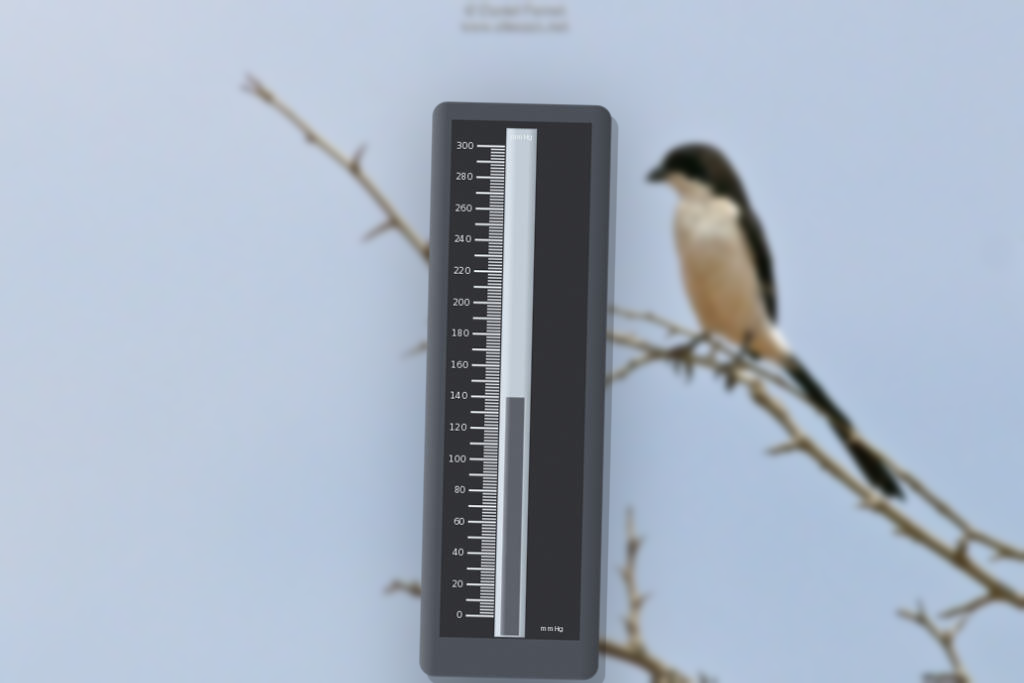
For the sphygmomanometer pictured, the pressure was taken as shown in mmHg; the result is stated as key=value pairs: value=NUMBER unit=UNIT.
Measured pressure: value=140 unit=mmHg
